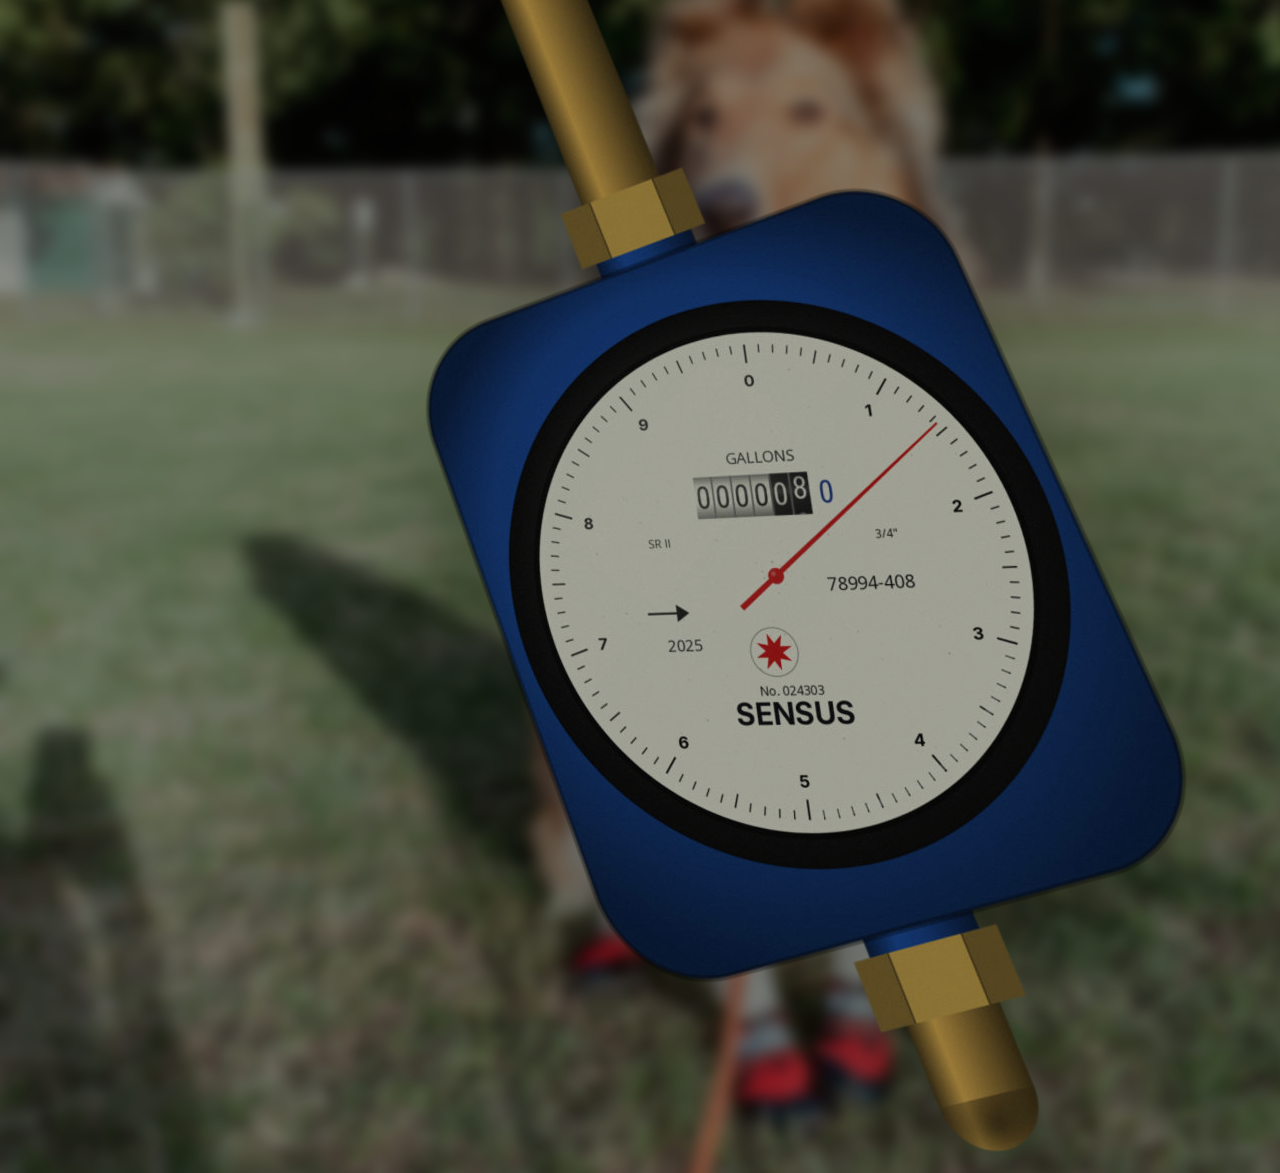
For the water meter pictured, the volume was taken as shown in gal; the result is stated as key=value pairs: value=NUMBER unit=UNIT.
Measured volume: value=81.4 unit=gal
